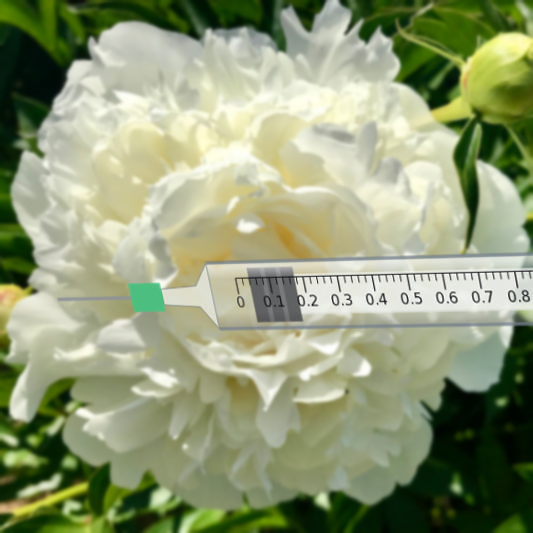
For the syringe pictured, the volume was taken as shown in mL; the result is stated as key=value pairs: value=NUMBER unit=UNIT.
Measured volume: value=0.04 unit=mL
